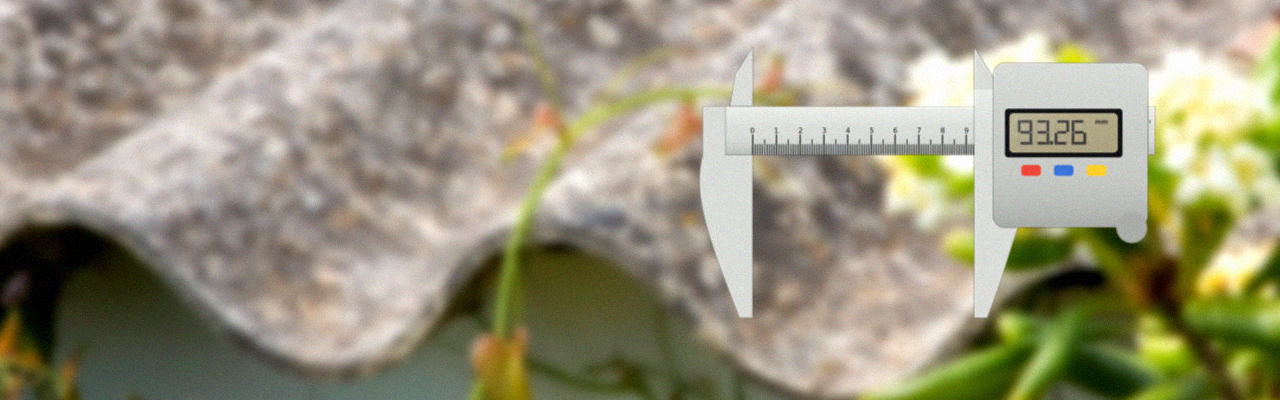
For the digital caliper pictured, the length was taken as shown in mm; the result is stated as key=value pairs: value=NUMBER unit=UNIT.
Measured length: value=93.26 unit=mm
